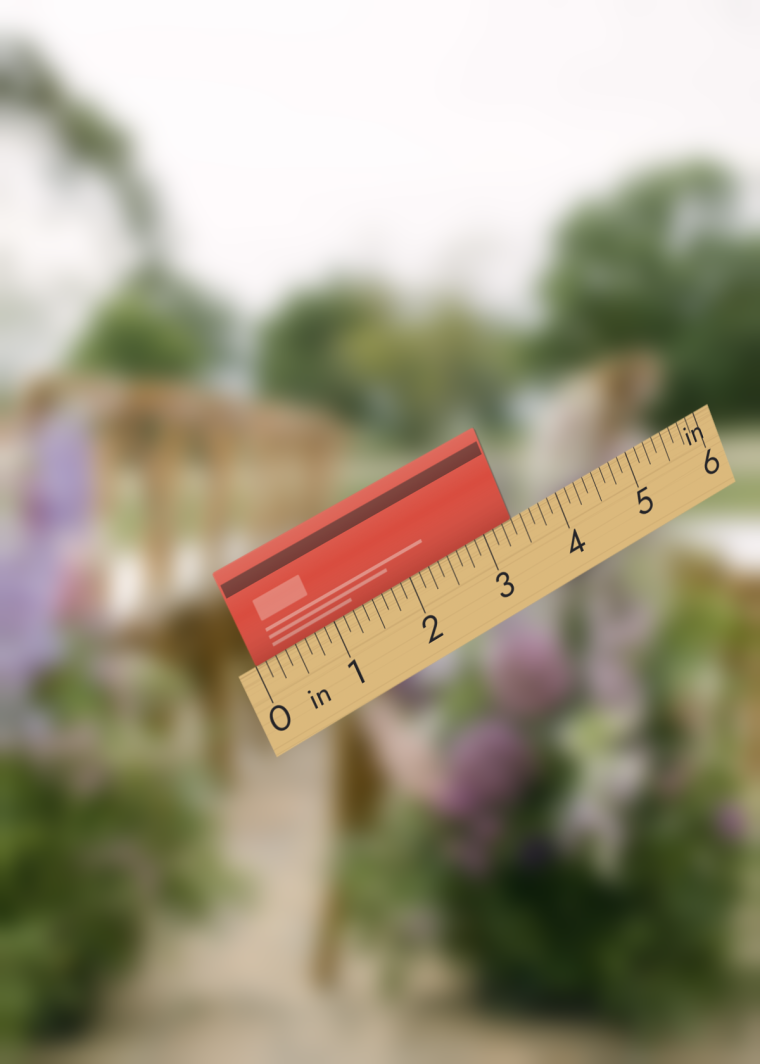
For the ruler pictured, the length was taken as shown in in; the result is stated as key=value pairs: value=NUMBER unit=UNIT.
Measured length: value=3.375 unit=in
